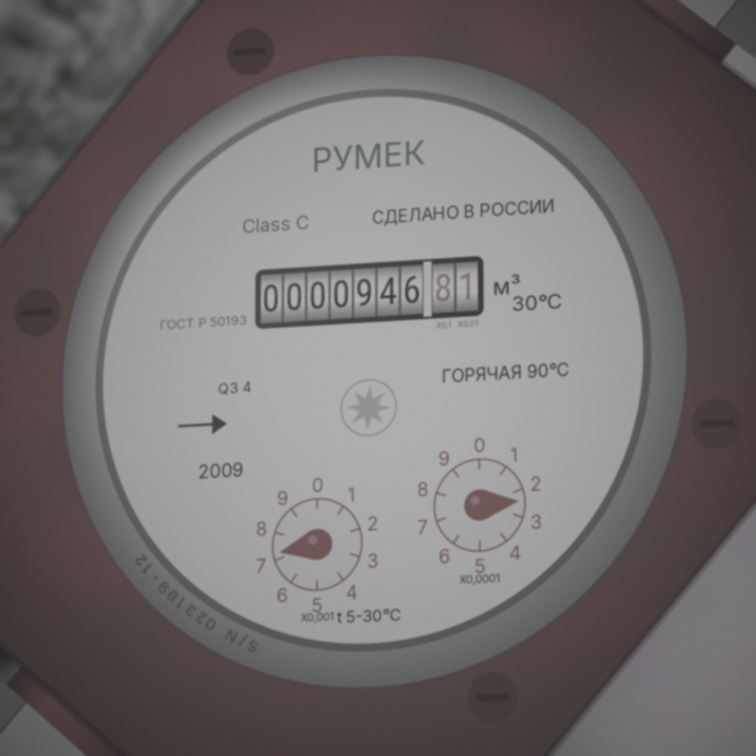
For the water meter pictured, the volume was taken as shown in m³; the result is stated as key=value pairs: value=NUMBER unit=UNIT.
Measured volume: value=946.8172 unit=m³
